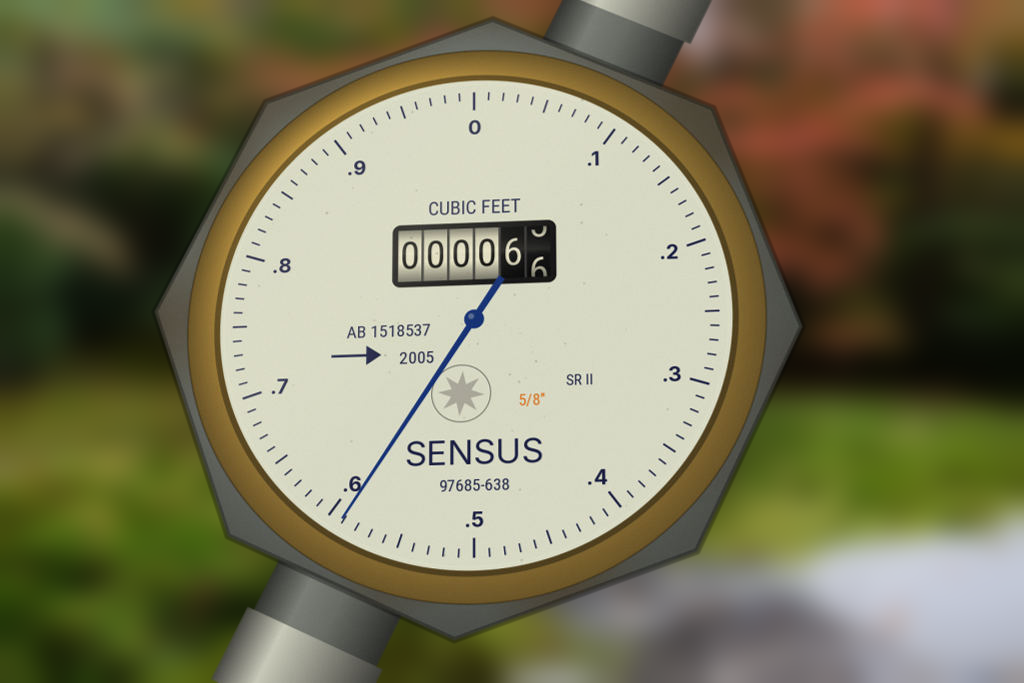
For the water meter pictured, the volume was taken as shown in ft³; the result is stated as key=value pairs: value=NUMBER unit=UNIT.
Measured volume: value=65.59 unit=ft³
